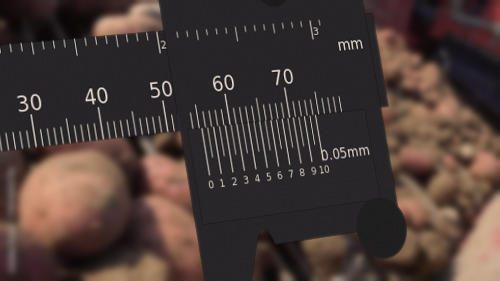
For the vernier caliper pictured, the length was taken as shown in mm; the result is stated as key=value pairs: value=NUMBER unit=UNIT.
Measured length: value=55.4 unit=mm
